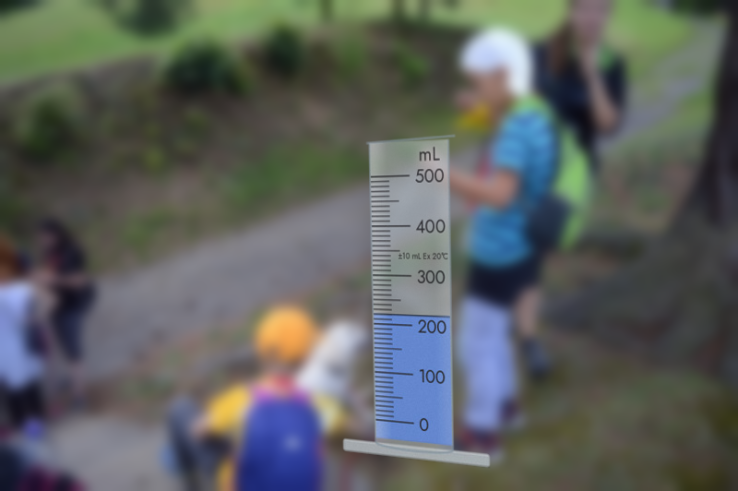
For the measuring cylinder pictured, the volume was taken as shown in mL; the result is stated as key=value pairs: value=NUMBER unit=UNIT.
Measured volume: value=220 unit=mL
